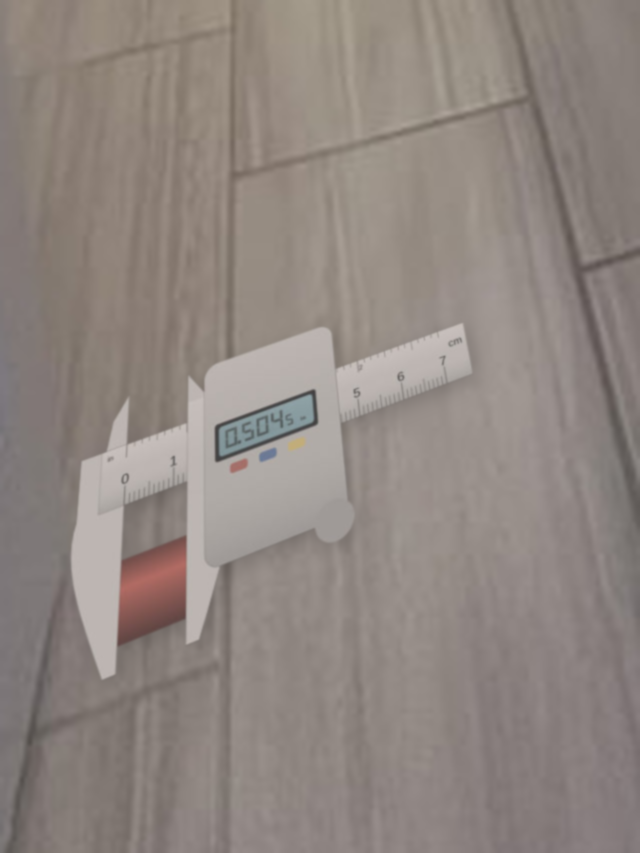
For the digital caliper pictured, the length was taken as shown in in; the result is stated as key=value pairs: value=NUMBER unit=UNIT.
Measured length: value=0.5045 unit=in
